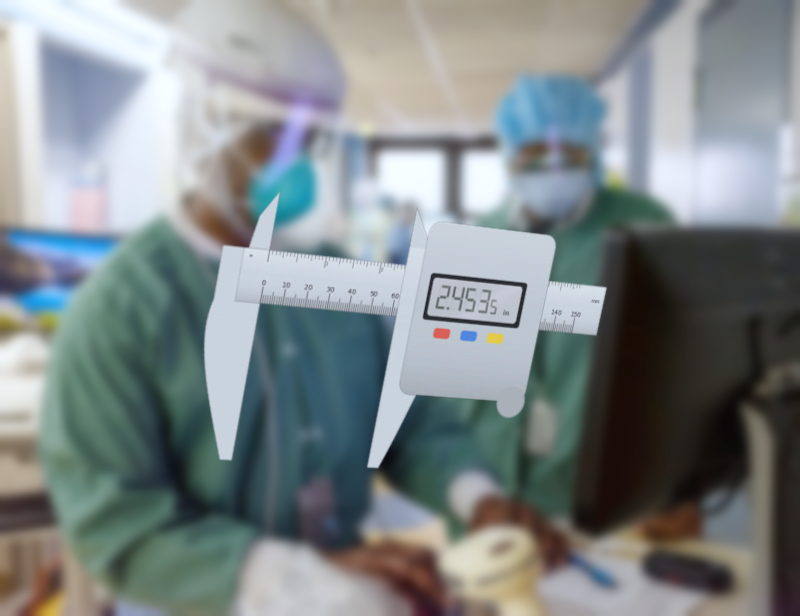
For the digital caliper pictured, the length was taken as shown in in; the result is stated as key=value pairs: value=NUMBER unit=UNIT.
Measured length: value=2.4535 unit=in
